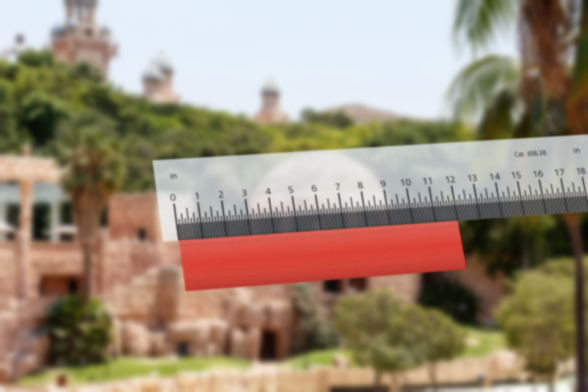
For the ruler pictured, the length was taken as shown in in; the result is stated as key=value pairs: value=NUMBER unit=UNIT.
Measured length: value=12 unit=in
